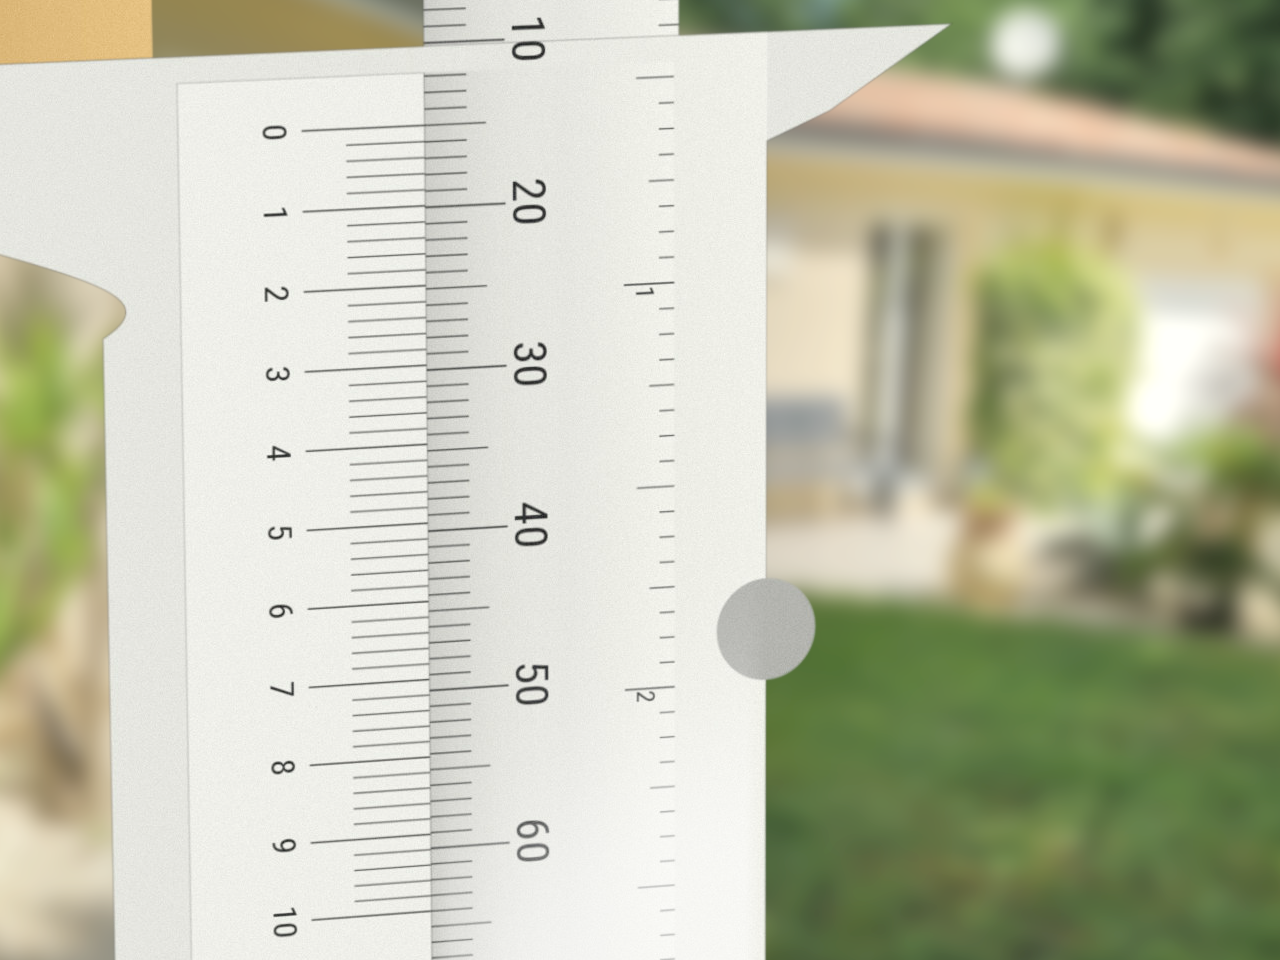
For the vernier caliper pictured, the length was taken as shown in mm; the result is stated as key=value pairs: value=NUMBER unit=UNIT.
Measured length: value=15.0 unit=mm
